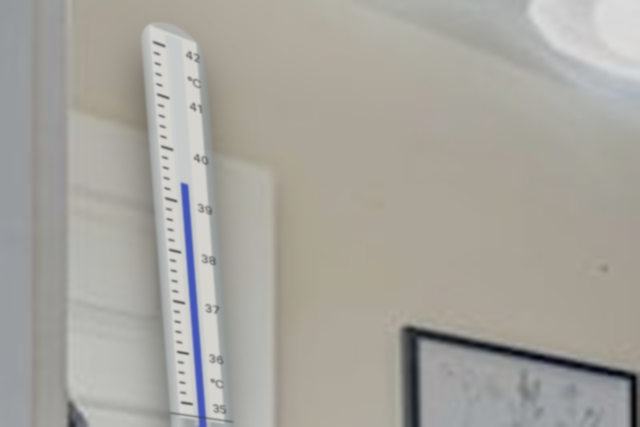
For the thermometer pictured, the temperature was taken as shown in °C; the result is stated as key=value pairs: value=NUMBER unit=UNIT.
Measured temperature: value=39.4 unit=°C
